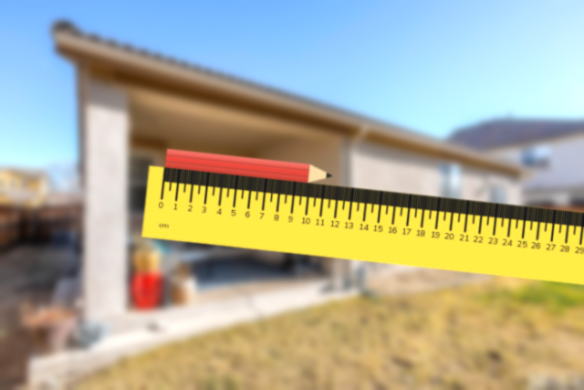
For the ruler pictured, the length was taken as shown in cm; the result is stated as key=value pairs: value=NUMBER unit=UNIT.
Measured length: value=11.5 unit=cm
